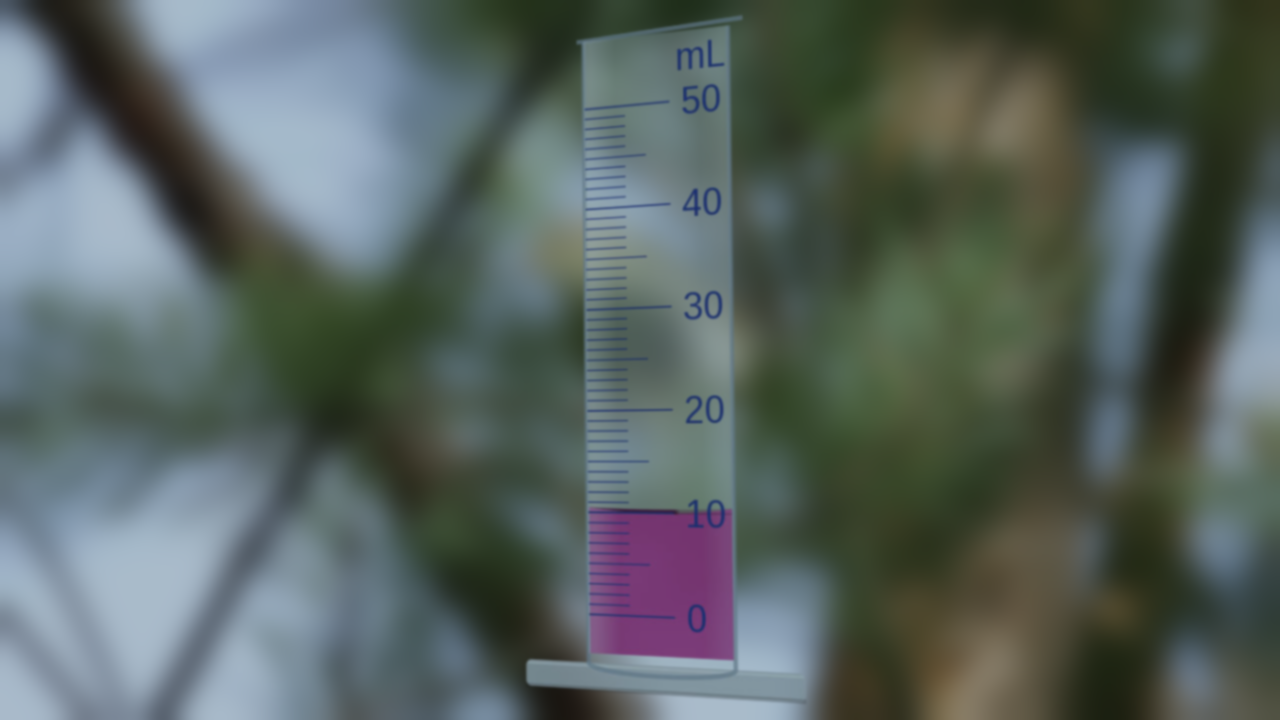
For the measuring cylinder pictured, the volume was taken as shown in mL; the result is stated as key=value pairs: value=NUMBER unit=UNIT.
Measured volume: value=10 unit=mL
